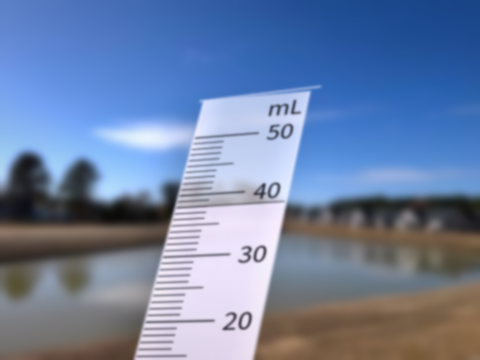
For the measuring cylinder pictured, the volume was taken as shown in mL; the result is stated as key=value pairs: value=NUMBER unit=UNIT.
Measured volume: value=38 unit=mL
